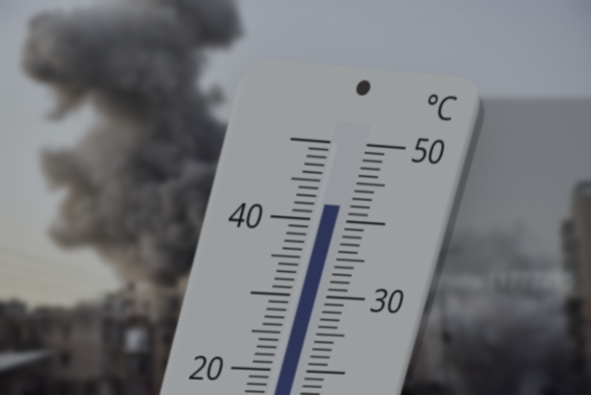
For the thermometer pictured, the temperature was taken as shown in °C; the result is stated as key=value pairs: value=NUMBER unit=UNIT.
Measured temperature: value=42 unit=°C
